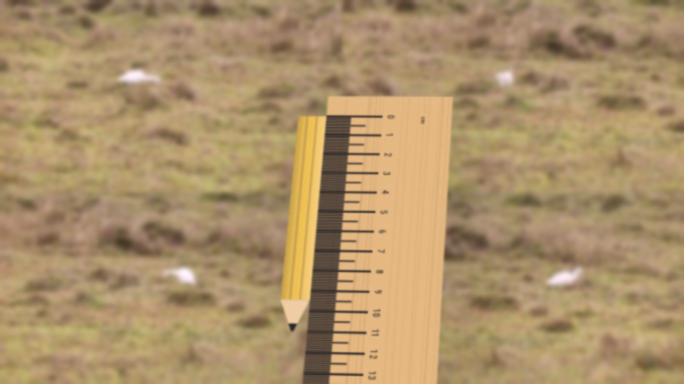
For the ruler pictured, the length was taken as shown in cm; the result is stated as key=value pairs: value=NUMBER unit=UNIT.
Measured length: value=11 unit=cm
